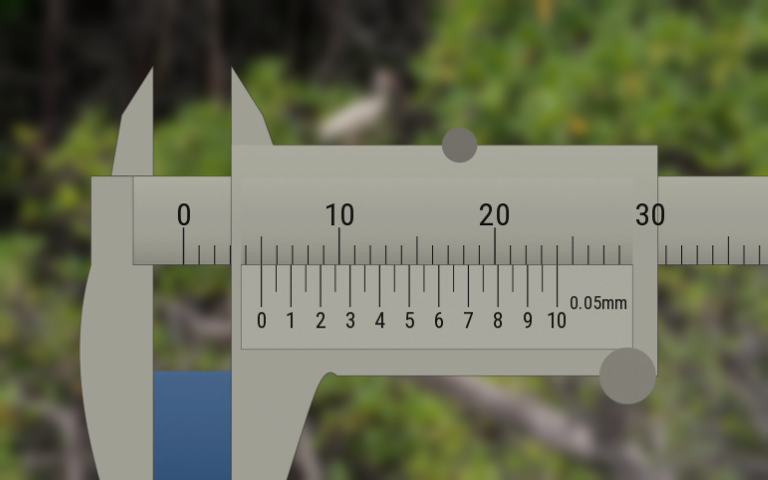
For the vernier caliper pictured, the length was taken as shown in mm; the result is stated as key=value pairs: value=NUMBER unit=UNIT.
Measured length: value=5.0 unit=mm
